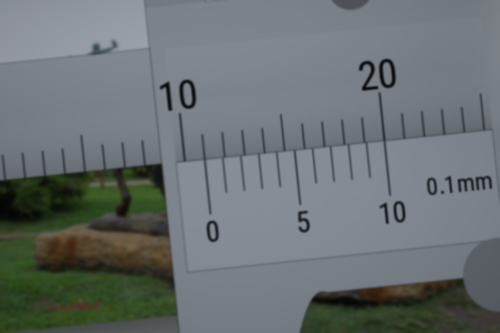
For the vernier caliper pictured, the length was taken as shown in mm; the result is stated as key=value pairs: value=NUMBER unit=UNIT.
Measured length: value=11.0 unit=mm
